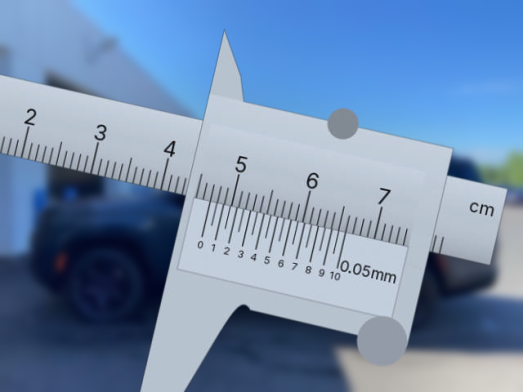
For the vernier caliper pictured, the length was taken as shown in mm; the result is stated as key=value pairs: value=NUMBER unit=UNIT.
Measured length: value=47.0 unit=mm
